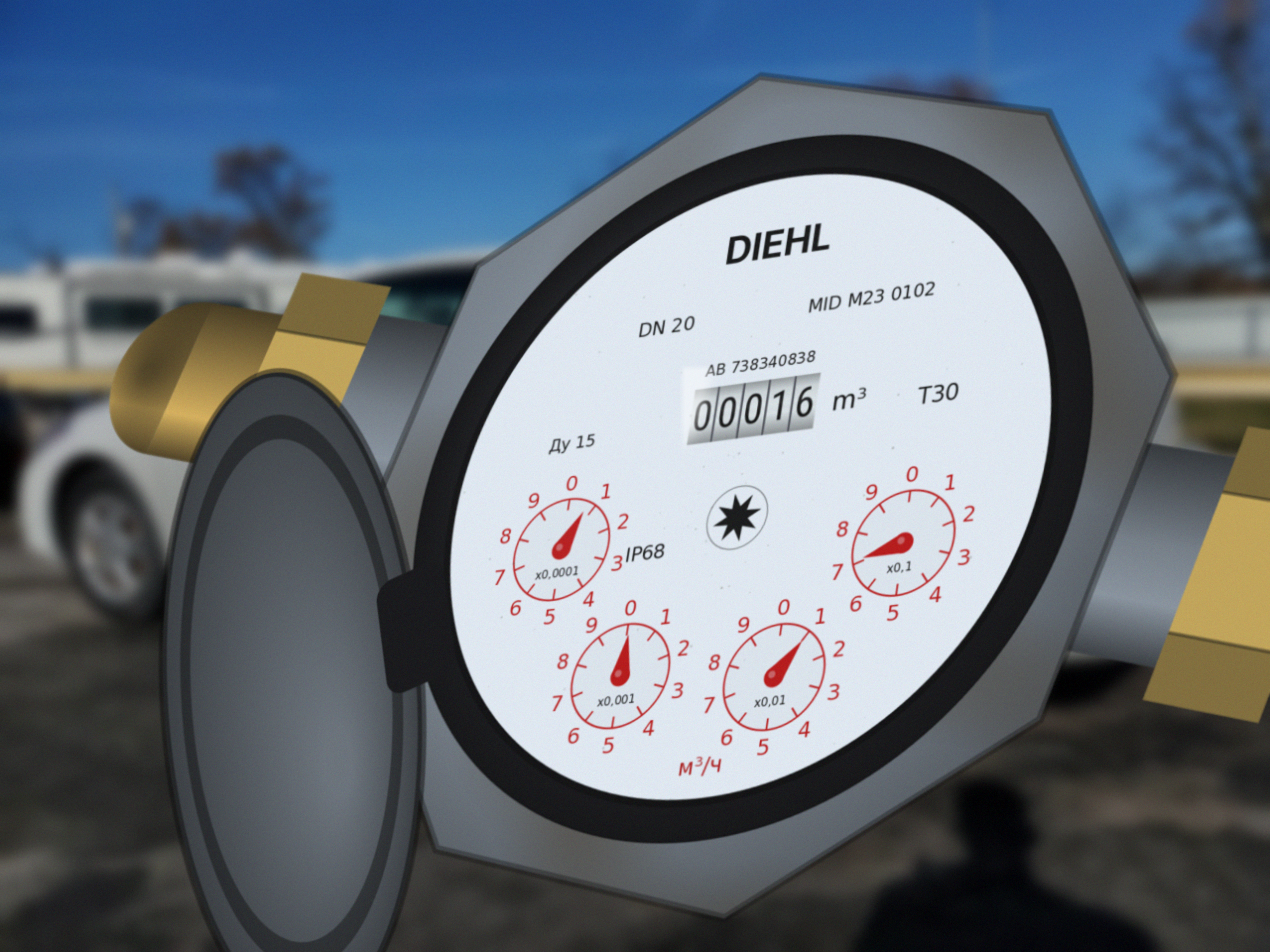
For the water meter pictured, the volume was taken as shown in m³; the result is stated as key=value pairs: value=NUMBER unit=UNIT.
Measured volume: value=16.7100 unit=m³
